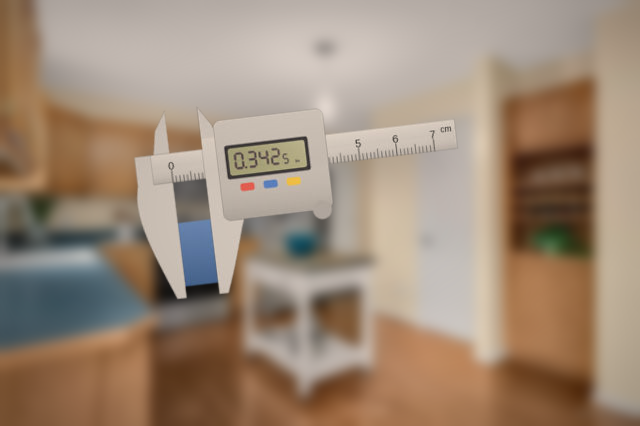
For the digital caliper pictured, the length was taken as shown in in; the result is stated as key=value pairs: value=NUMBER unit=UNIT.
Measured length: value=0.3425 unit=in
